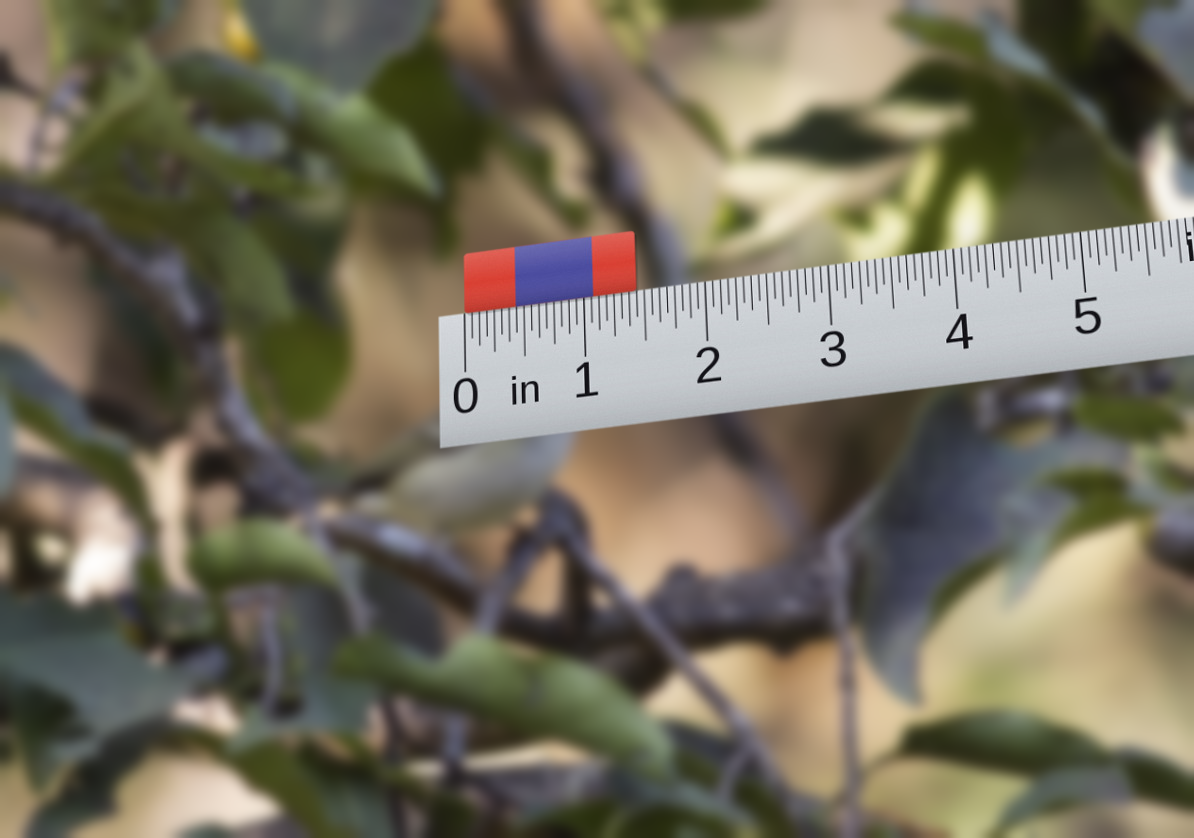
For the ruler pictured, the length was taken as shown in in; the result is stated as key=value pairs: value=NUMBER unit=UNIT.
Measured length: value=1.4375 unit=in
